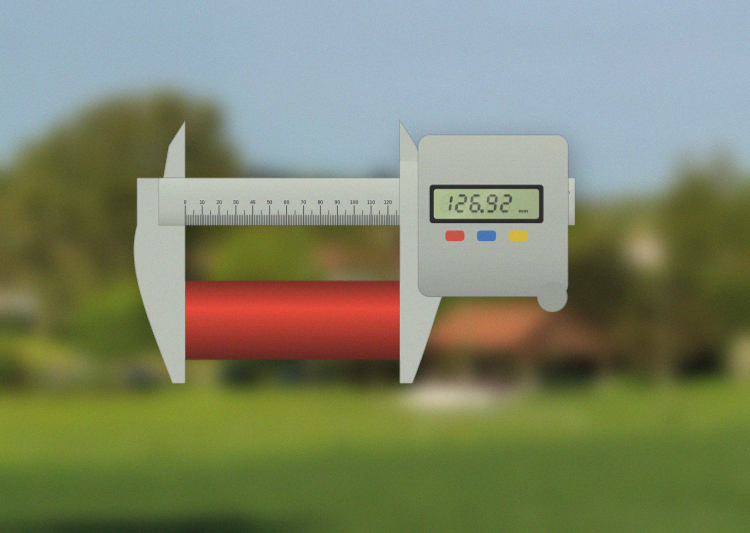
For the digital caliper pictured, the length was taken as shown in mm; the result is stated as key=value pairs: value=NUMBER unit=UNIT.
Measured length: value=126.92 unit=mm
